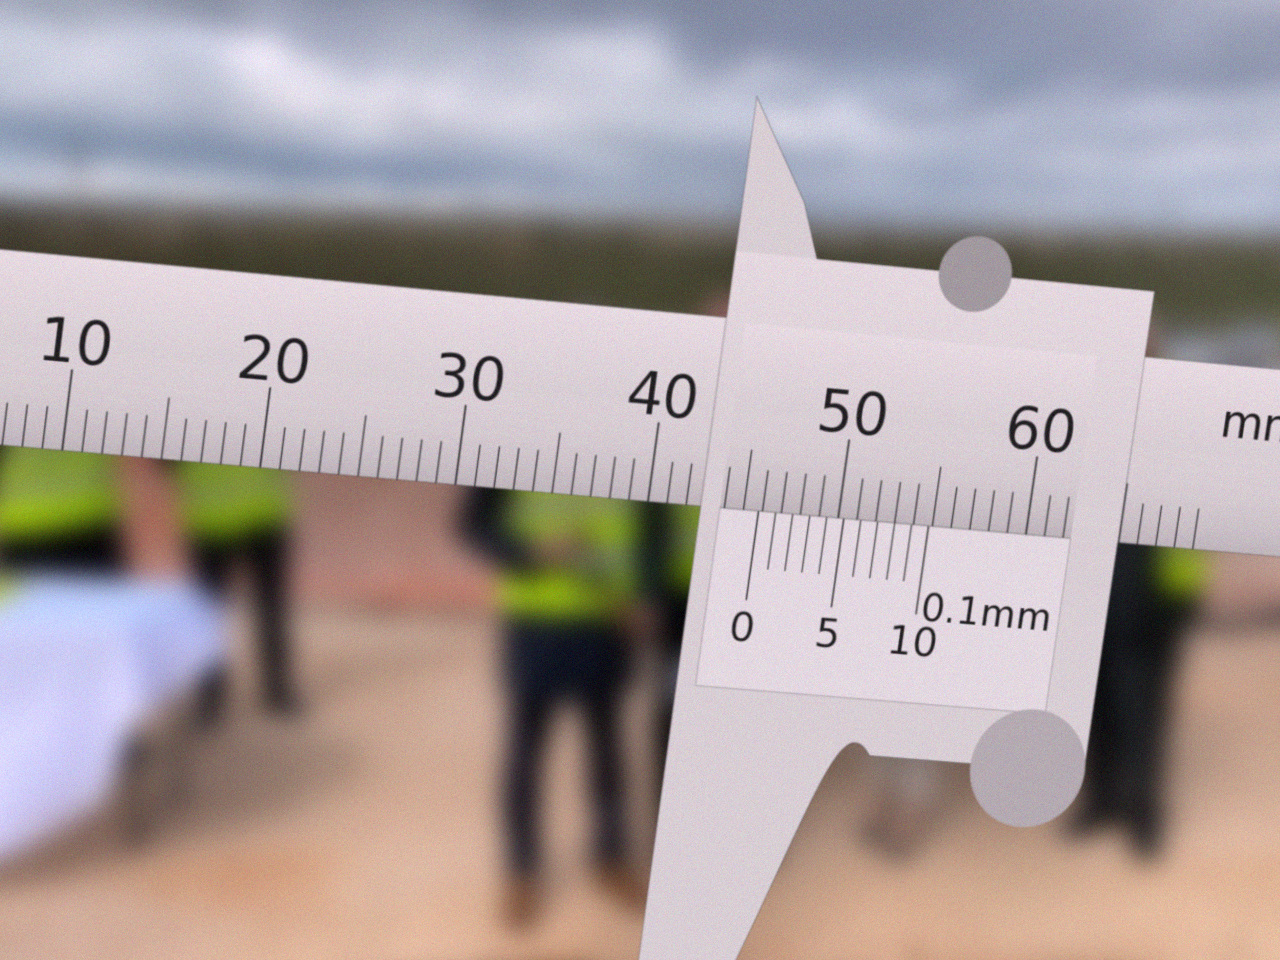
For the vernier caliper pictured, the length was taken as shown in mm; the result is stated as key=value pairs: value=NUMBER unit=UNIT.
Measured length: value=45.8 unit=mm
